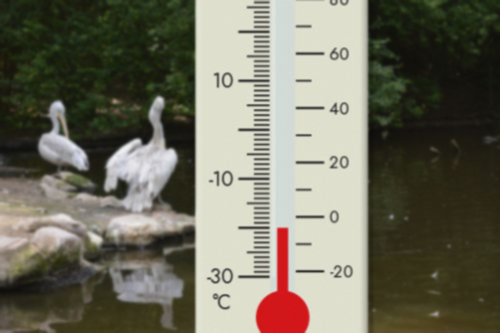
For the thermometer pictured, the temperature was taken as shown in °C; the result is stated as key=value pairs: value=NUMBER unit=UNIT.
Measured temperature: value=-20 unit=°C
